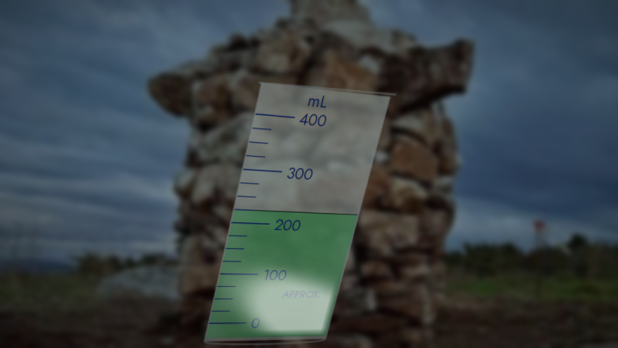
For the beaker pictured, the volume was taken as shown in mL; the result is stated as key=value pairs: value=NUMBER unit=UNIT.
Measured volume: value=225 unit=mL
